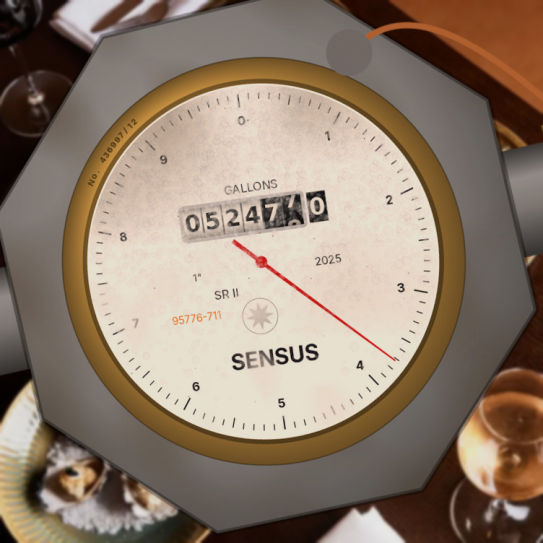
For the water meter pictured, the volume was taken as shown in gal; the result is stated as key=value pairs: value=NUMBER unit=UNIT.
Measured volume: value=524773.7 unit=gal
